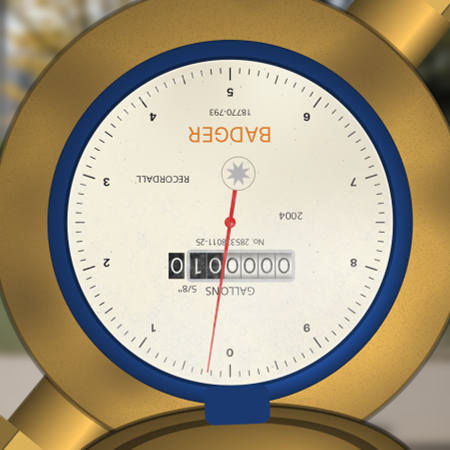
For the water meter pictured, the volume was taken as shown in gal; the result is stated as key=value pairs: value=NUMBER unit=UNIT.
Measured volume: value=10.2 unit=gal
